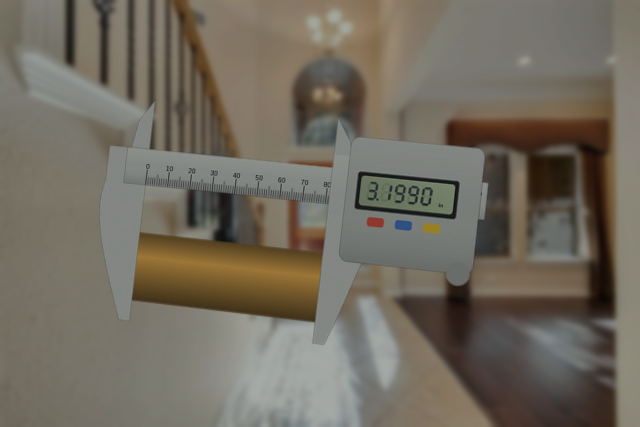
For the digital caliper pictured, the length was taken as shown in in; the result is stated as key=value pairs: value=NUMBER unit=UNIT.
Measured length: value=3.1990 unit=in
